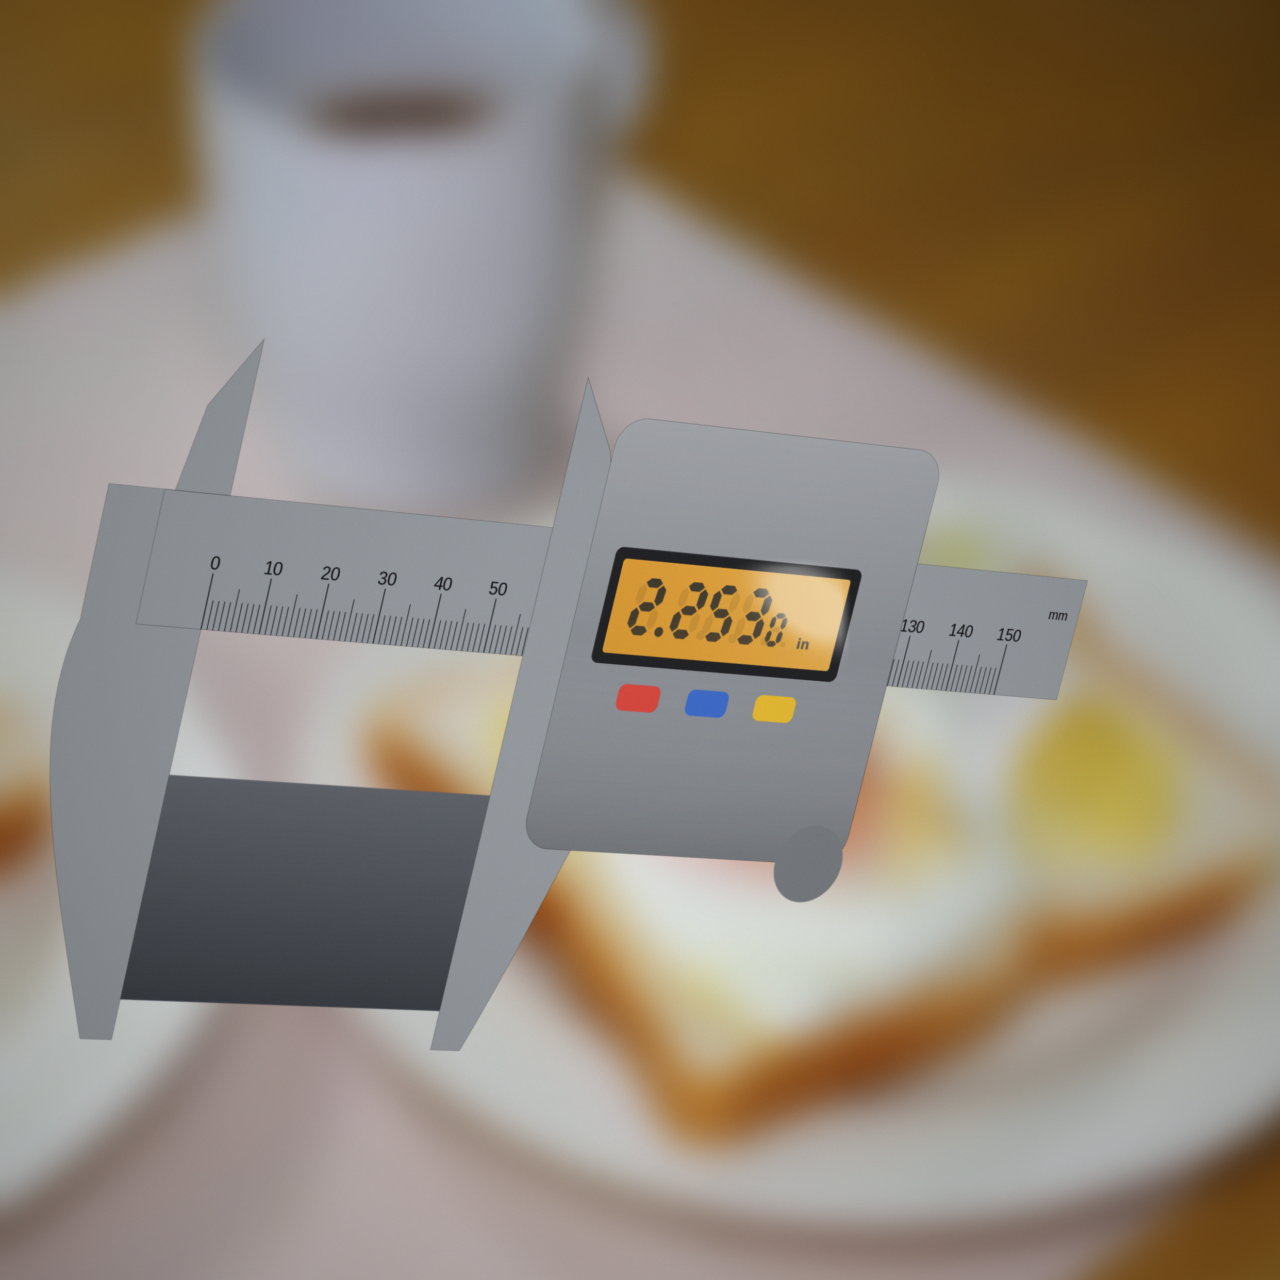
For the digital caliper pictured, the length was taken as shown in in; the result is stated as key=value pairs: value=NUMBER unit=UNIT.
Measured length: value=2.2530 unit=in
